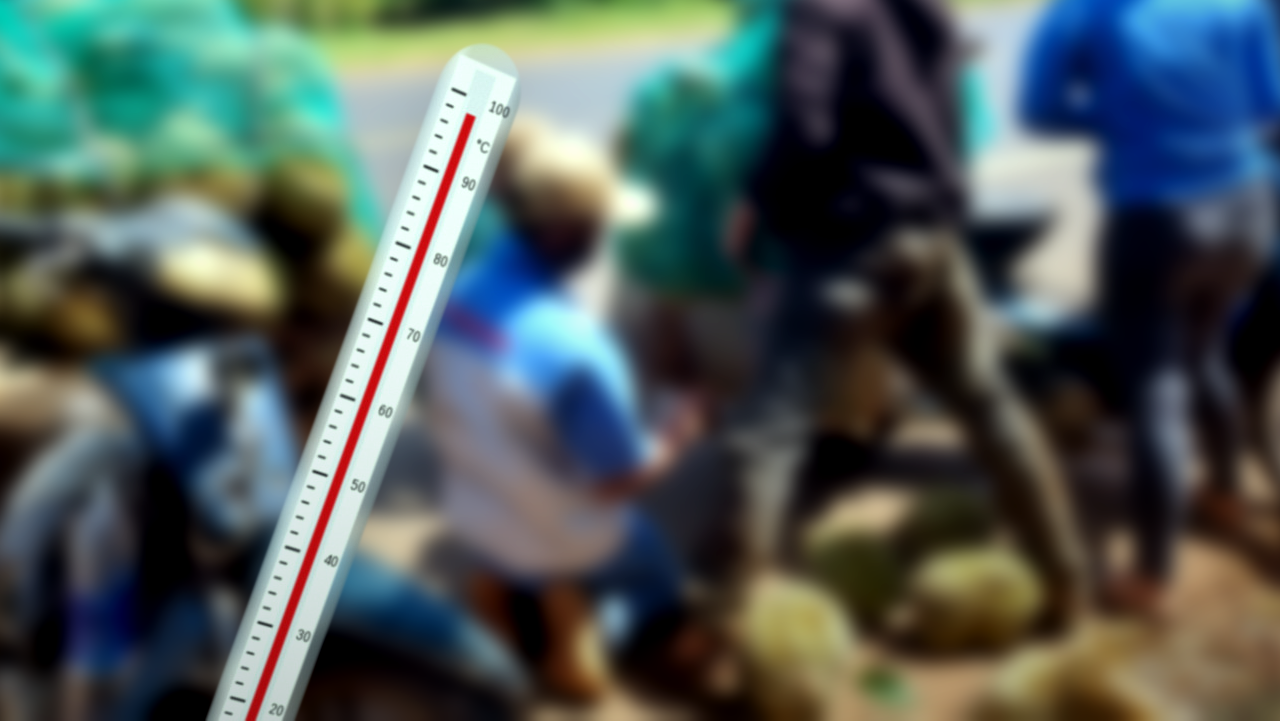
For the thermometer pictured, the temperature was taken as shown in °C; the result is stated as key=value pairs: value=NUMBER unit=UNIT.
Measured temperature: value=98 unit=°C
